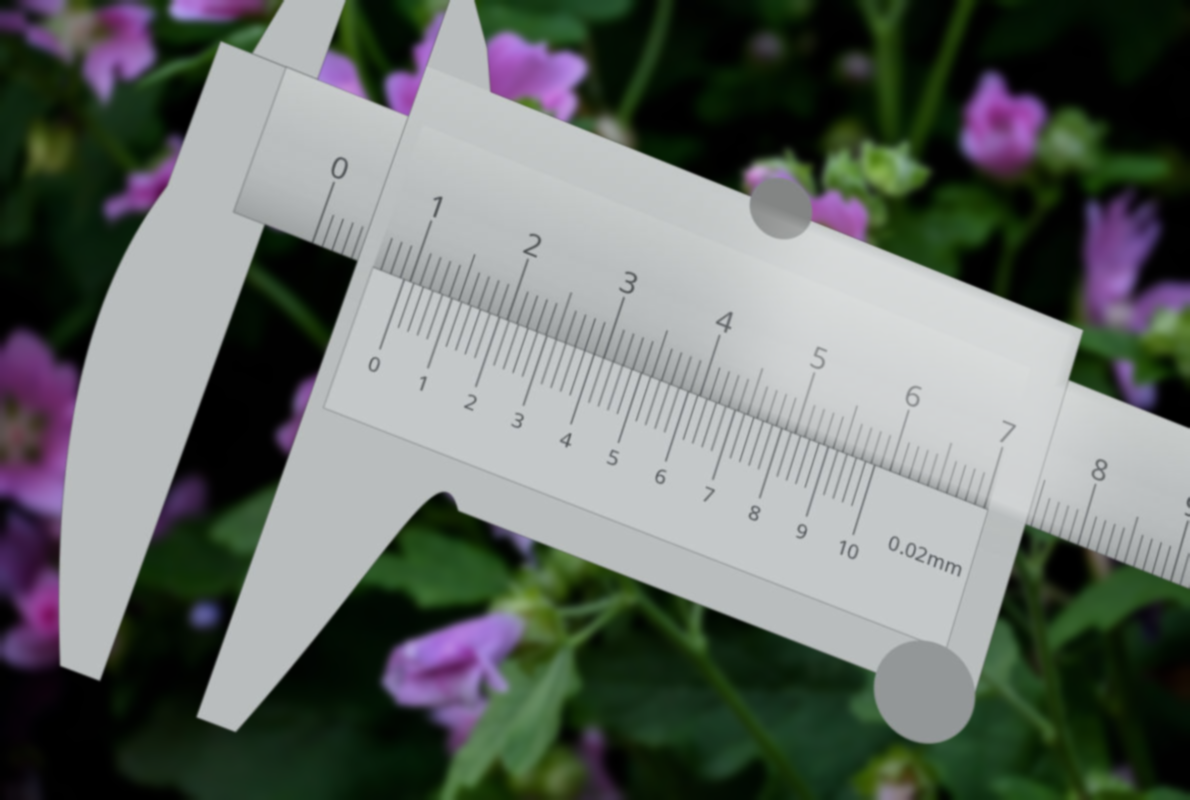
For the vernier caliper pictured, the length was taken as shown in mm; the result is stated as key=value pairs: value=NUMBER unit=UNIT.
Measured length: value=9.4 unit=mm
